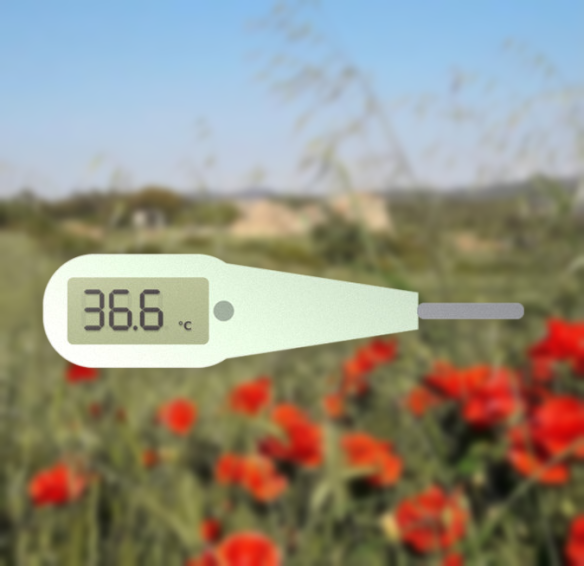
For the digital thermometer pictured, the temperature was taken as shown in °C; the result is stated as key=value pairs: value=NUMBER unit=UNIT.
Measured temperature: value=36.6 unit=°C
